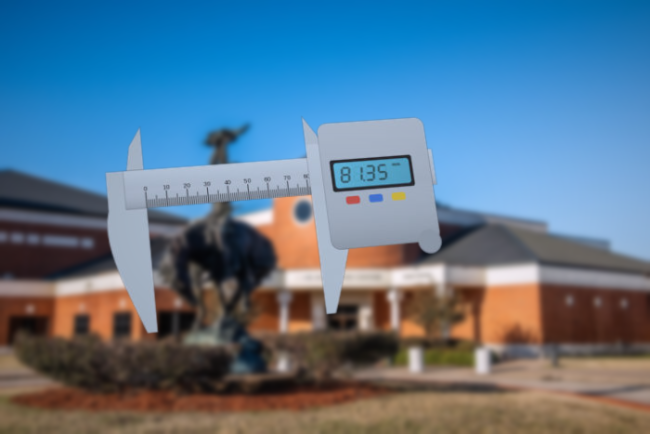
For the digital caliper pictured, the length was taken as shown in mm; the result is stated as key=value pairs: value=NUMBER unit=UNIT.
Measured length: value=81.35 unit=mm
